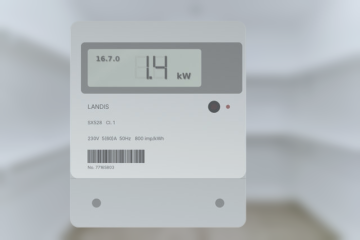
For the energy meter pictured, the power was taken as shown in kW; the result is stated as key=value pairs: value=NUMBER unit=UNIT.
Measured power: value=1.4 unit=kW
